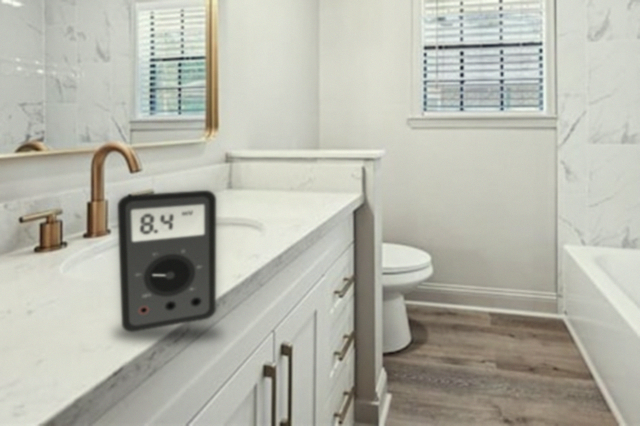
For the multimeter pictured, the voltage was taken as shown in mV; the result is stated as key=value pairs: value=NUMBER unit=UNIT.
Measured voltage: value=8.4 unit=mV
